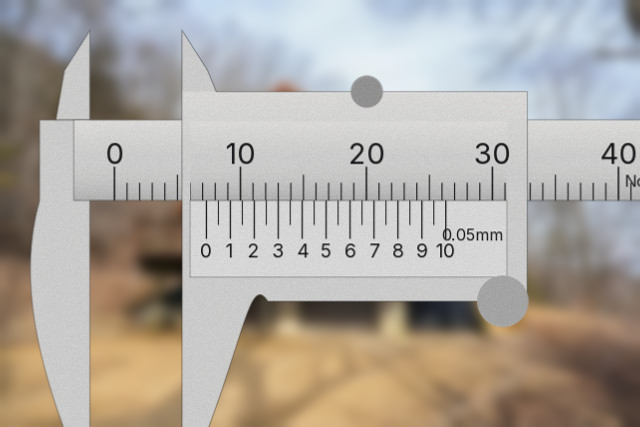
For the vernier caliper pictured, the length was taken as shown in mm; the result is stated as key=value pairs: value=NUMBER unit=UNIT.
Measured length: value=7.3 unit=mm
